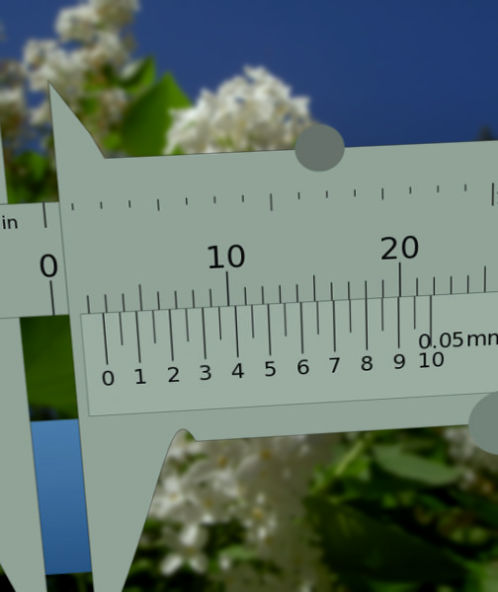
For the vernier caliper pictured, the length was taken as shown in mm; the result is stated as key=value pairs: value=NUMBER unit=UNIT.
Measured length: value=2.8 unit=mm
